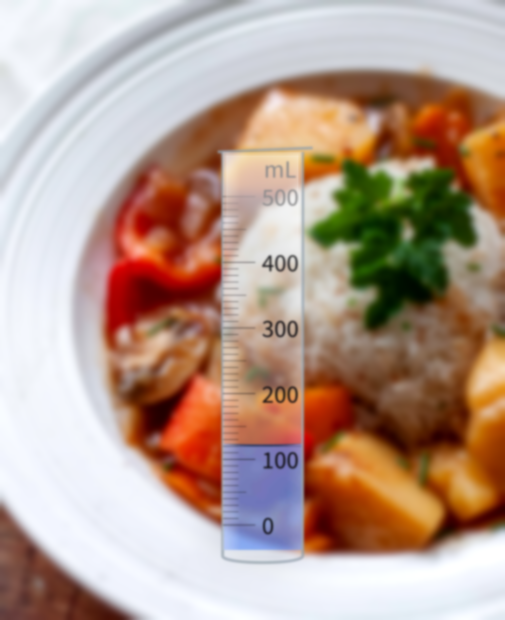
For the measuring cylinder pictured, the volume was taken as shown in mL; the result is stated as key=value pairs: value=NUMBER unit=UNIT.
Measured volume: value=120 unit=mL
